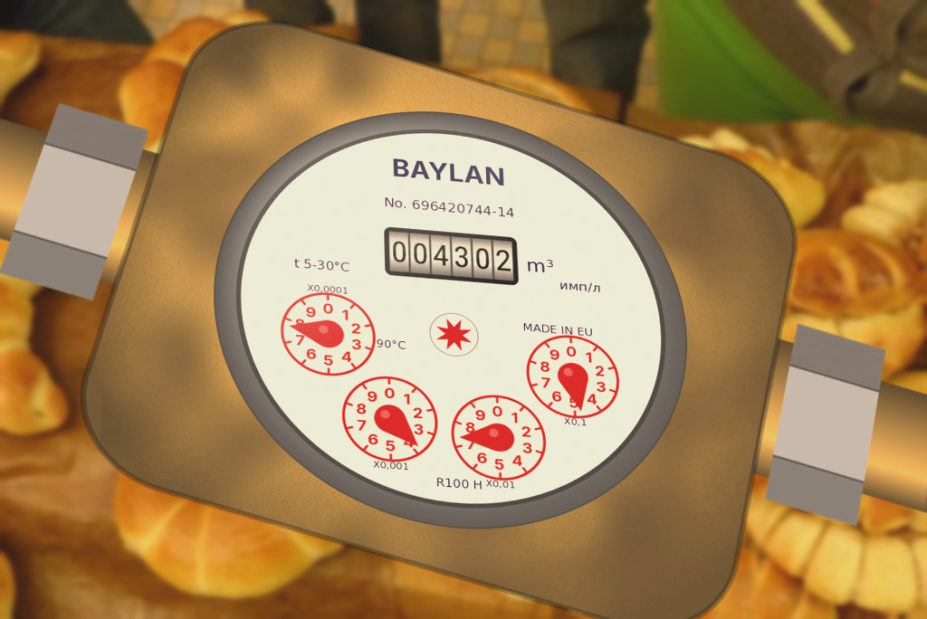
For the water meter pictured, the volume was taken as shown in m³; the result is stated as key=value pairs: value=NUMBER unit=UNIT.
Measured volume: value=4302.4737 unit=m³
